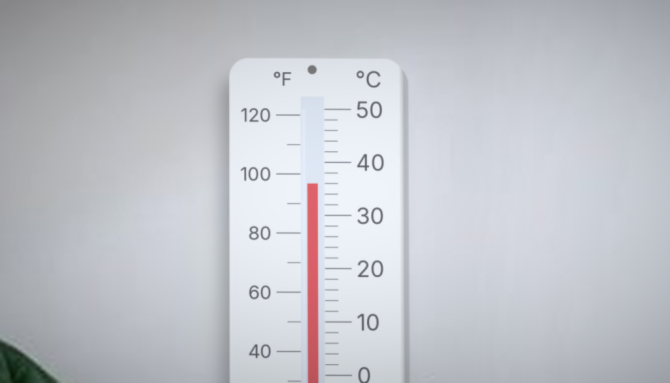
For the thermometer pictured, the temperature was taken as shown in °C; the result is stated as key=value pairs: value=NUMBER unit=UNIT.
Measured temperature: value=36 unit=°C
